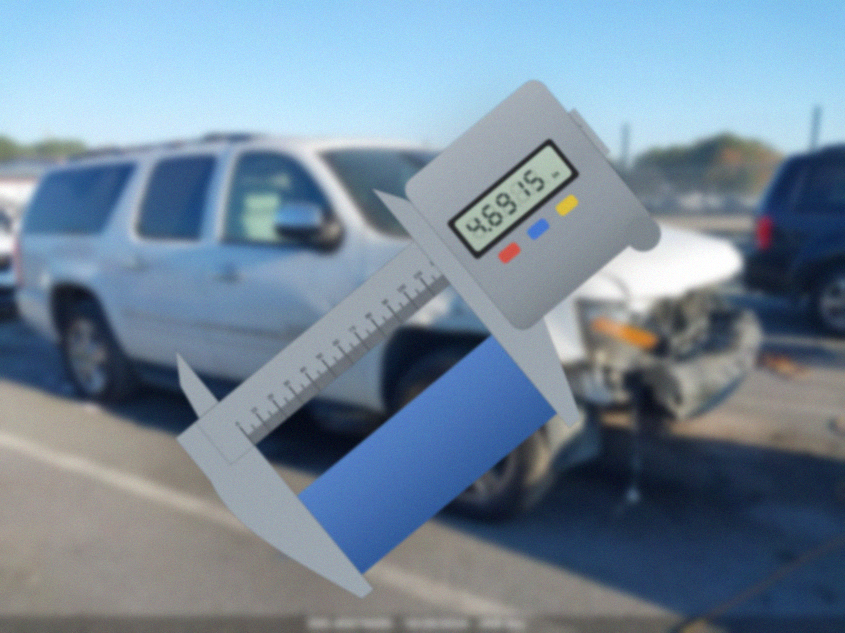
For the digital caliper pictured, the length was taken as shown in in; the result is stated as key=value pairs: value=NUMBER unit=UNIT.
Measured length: value=4.6915 unit=in
